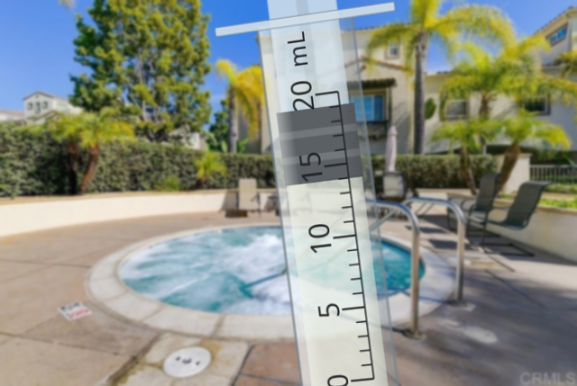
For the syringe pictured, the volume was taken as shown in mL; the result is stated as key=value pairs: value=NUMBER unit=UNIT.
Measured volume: value=14 unit=mL
